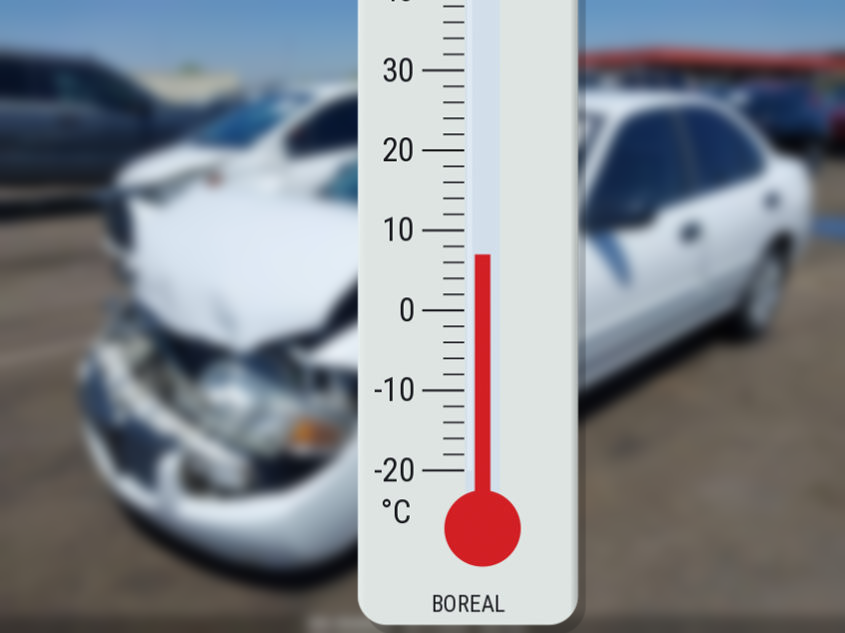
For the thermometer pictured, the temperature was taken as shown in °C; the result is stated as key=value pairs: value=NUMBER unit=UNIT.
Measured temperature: value=7 unit=°C
